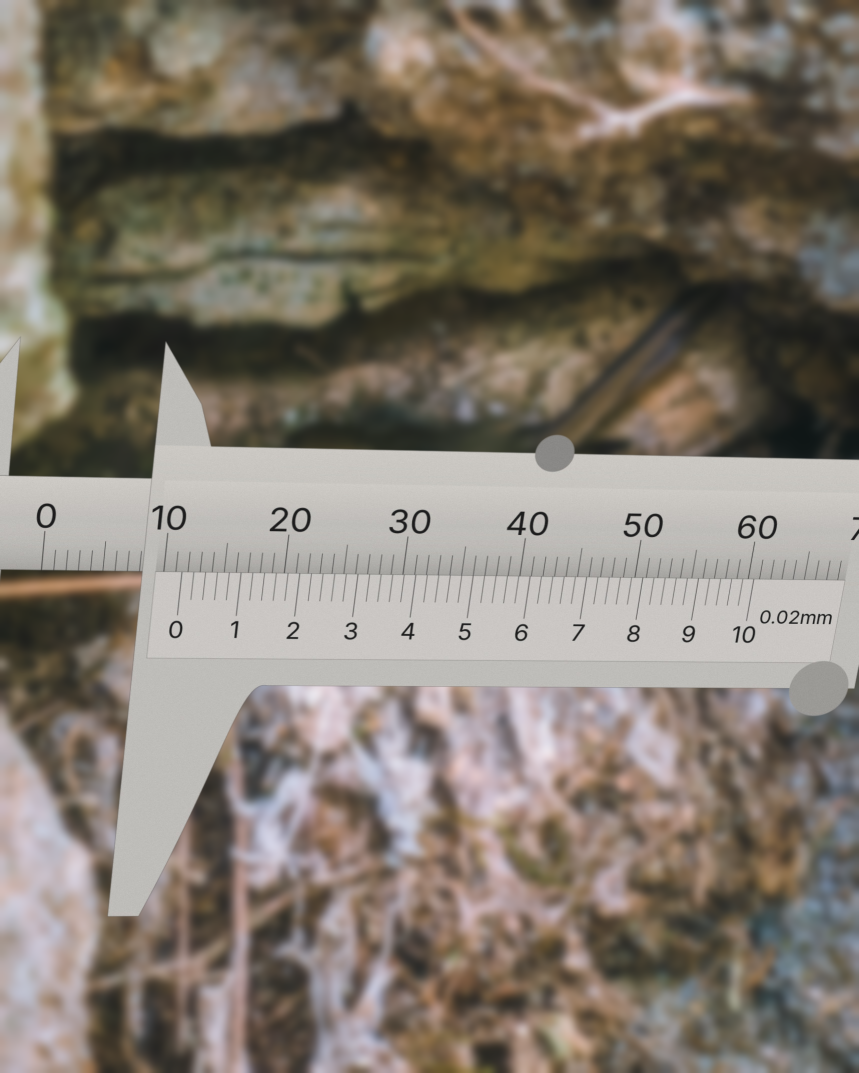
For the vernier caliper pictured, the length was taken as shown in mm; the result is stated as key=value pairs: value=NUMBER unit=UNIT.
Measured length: value=11.5 unit=mm
